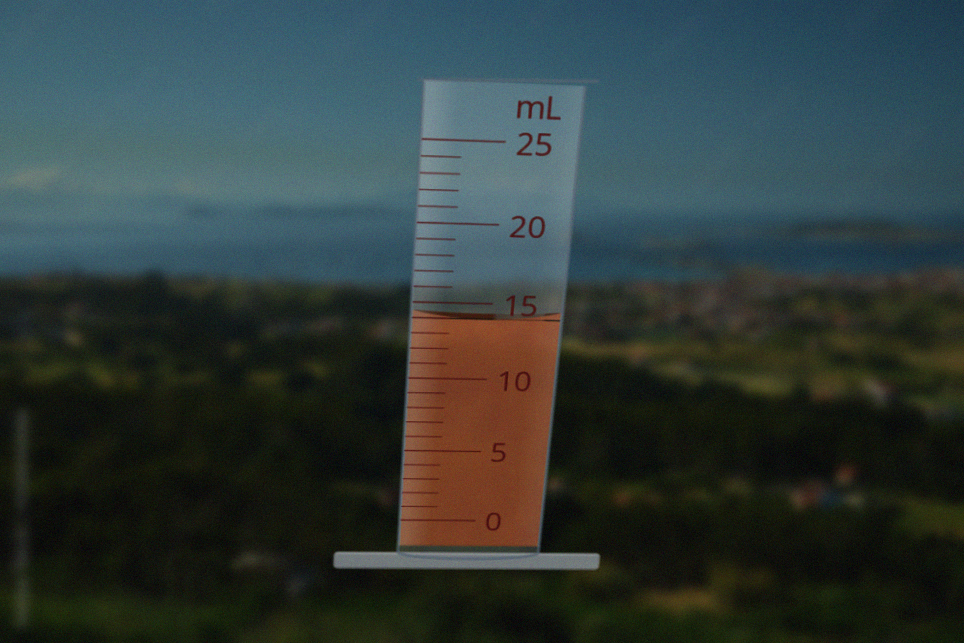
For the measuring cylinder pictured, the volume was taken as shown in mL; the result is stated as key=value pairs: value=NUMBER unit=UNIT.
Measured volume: value=14 unit=mL
